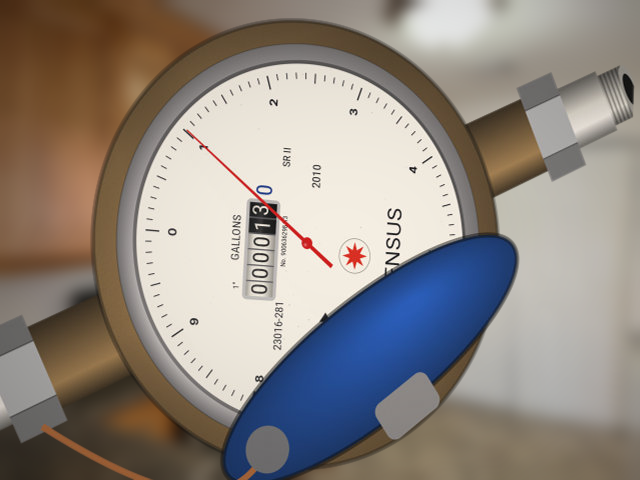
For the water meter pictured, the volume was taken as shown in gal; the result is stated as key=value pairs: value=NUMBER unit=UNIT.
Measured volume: value=131.0 unit=gal
